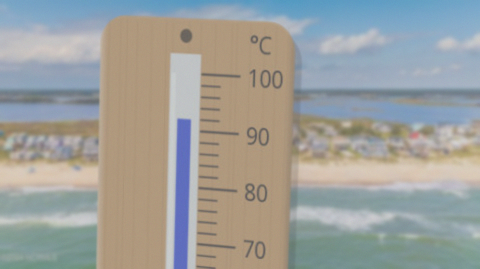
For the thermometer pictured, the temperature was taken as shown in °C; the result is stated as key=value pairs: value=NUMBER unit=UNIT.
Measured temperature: value=92 unit=°C
